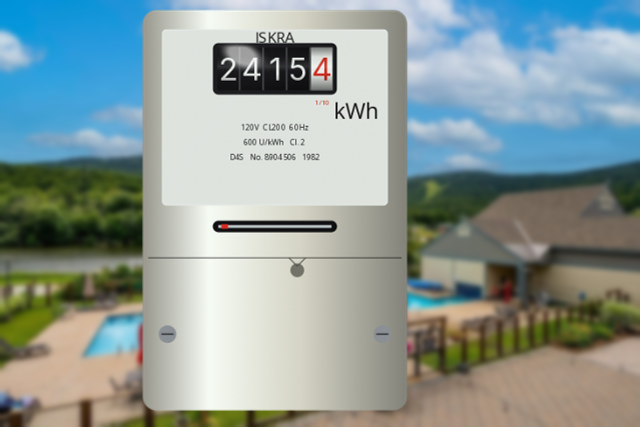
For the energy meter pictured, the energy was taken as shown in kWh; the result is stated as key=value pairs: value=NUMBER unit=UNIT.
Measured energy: value=2415.4 unit=kWh
